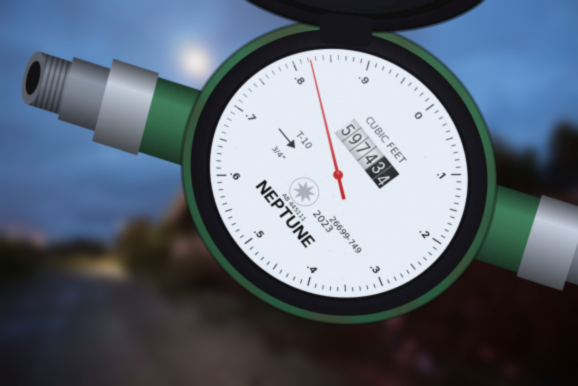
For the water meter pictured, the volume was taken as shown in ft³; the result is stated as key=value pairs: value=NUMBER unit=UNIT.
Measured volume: value=597433.82 unit=ft³
